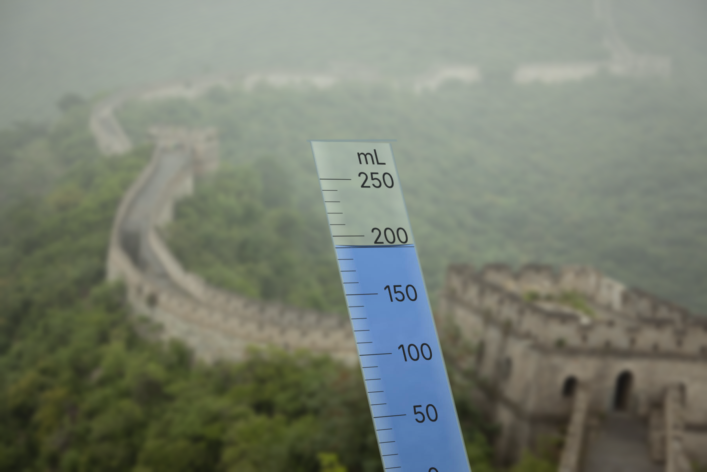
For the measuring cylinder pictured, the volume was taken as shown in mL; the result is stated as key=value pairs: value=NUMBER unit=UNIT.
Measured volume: value=190 unit=mL
